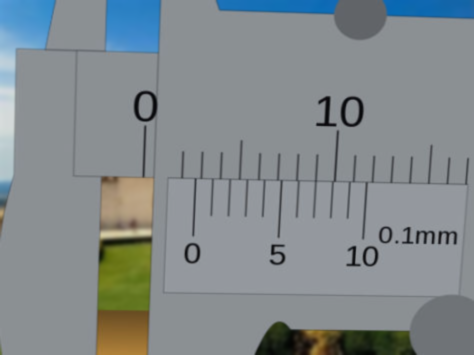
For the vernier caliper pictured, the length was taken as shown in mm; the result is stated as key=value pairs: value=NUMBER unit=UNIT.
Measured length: value=2.7 unit=mm
